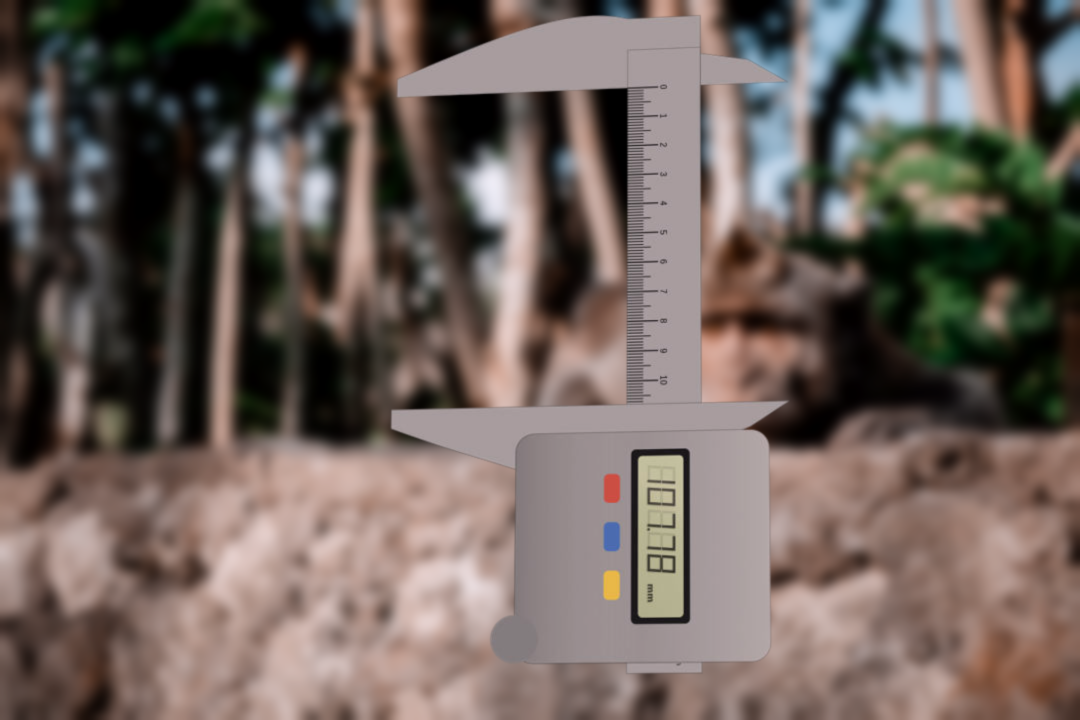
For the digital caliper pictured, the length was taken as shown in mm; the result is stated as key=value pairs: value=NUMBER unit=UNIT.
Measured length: value=107.78 unit=mm
